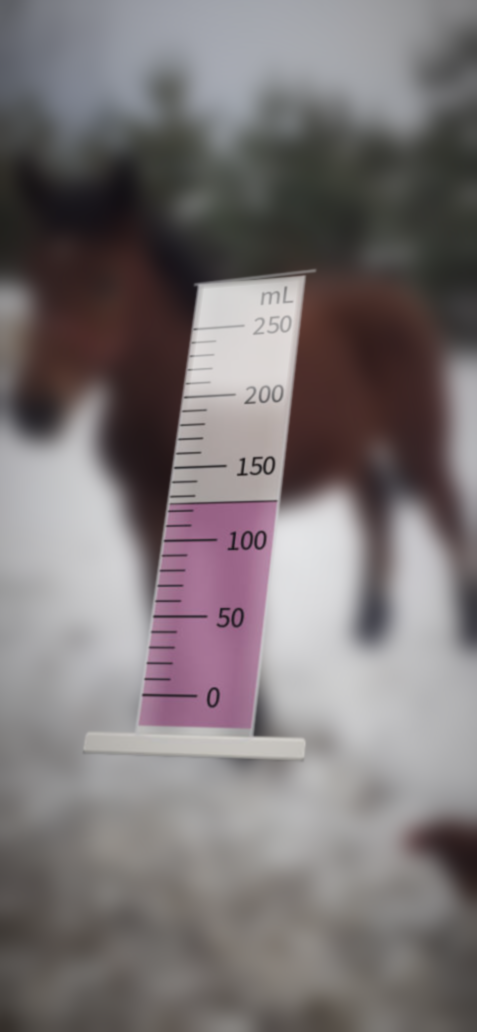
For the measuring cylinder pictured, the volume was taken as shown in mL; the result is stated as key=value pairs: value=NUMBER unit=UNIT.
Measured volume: value=125 unit=mL
